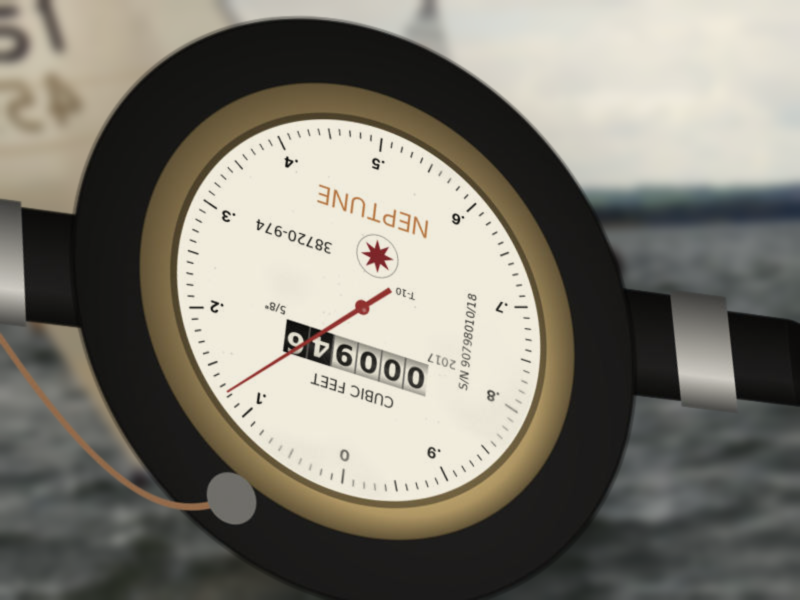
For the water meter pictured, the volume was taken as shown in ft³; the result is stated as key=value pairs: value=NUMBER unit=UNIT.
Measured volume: value=946.12 unit=ft³
